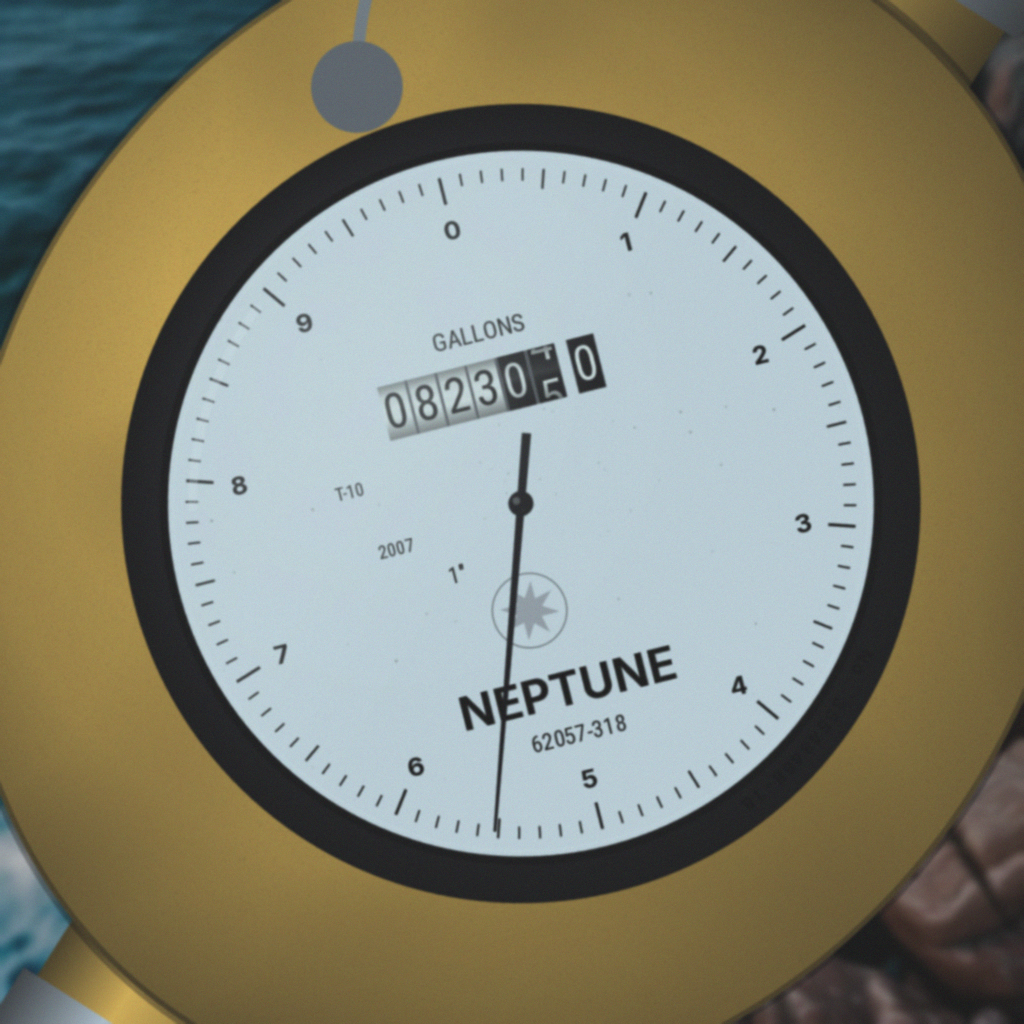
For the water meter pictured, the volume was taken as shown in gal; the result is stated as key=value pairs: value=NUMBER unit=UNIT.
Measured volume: value=823045.5 unit=gal
